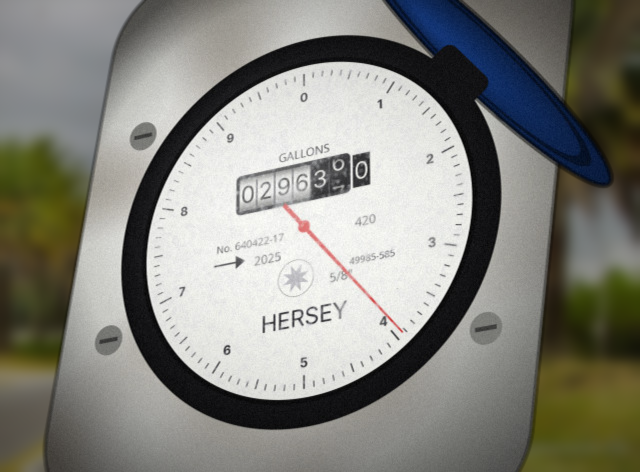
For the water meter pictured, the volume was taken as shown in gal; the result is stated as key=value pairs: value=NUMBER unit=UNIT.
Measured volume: value=296363.9 unit=gal
